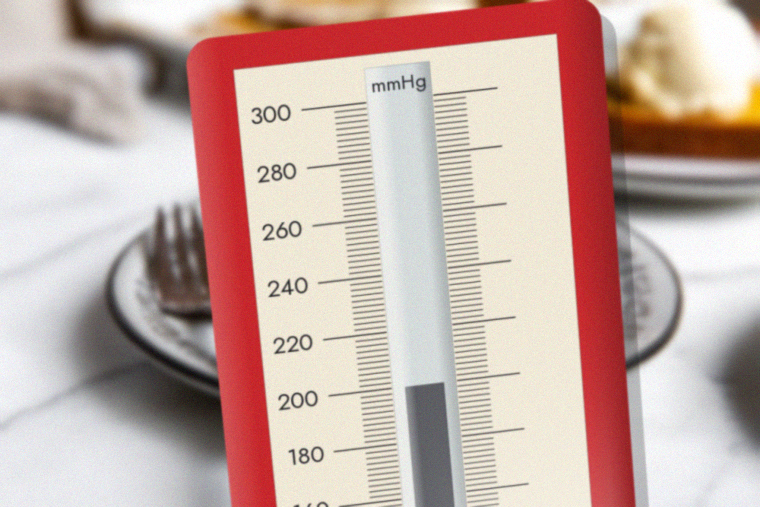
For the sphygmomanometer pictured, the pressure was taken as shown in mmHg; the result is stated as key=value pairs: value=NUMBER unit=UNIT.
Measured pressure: value=200 unit=mmHg
